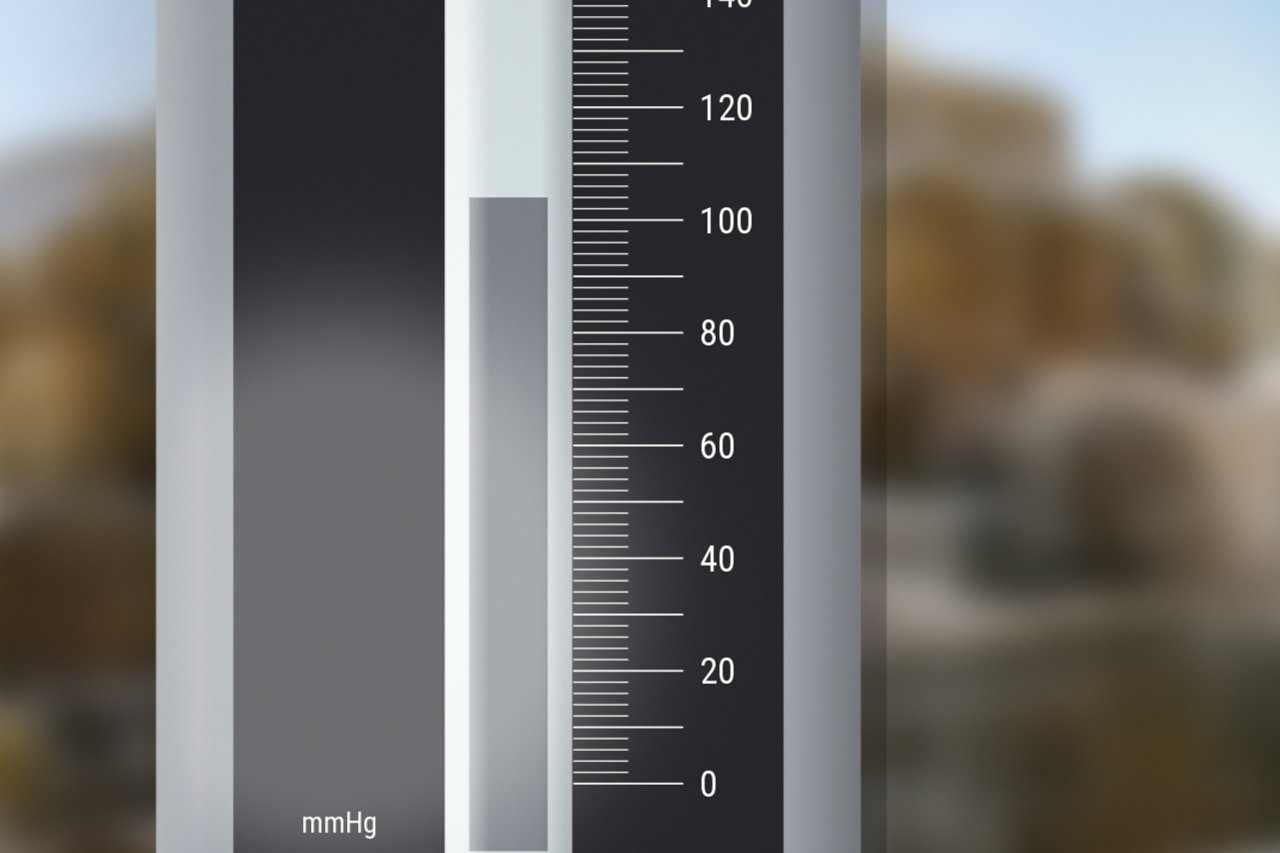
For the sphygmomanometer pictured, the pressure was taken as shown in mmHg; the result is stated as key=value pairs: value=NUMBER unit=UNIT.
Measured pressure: value=104 unit=mmHg
